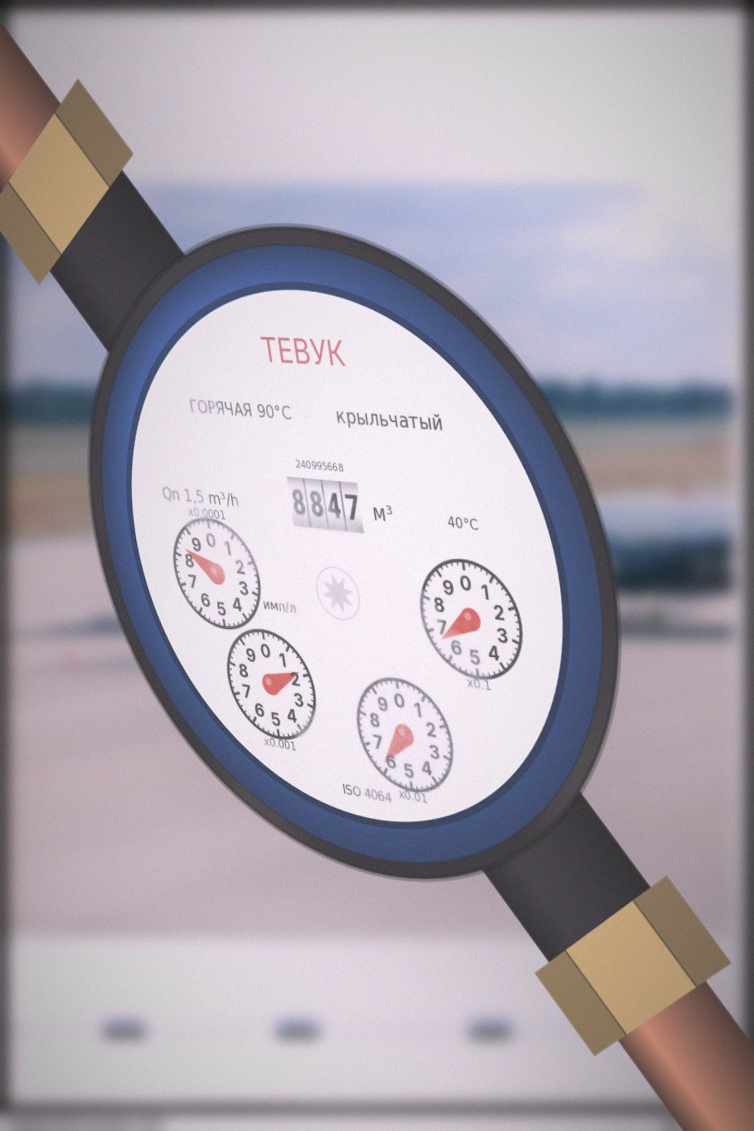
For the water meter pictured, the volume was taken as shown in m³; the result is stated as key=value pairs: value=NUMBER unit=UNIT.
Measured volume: value=8847.6618 unit=m³
